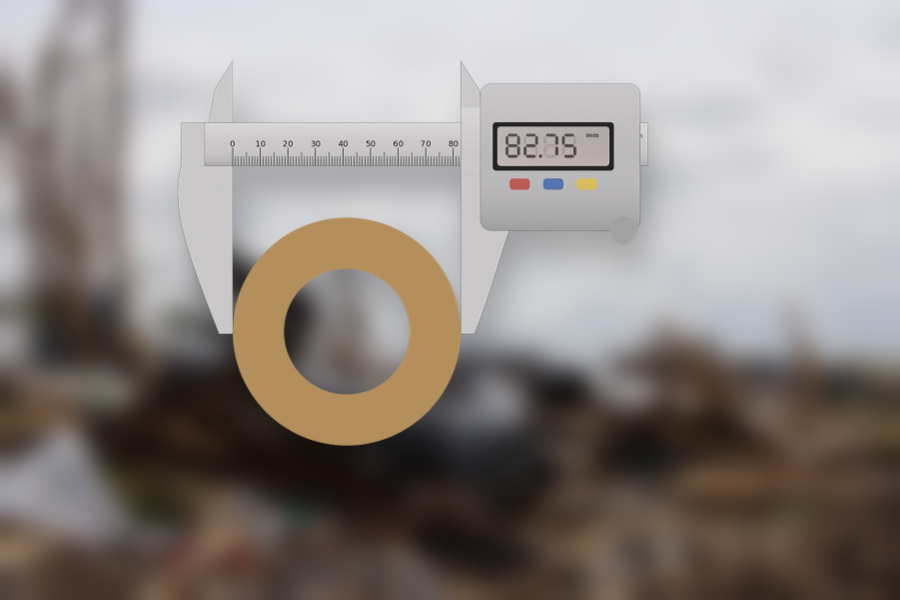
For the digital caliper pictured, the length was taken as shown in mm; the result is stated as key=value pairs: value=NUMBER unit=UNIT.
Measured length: value=82.75 unit=mm
